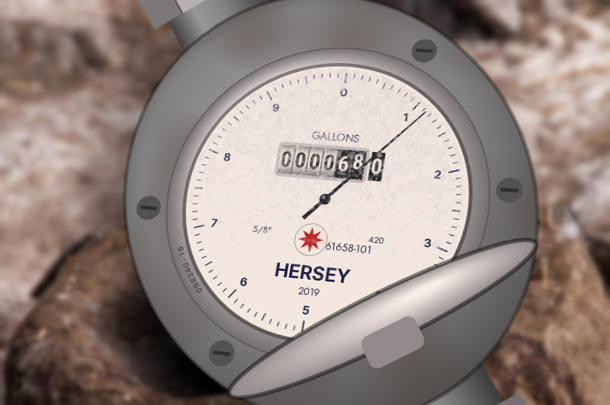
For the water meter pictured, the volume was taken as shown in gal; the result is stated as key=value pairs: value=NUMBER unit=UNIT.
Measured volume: value=681.1 unit=gal
